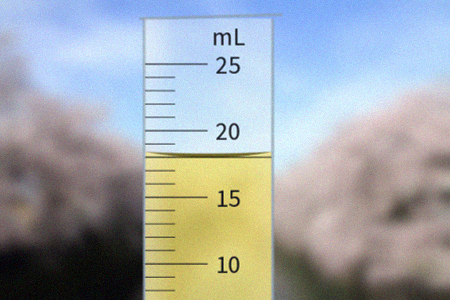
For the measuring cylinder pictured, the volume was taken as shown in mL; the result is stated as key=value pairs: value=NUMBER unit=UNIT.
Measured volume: value=18 unit=mL
